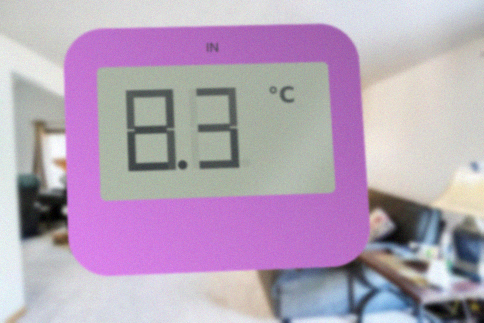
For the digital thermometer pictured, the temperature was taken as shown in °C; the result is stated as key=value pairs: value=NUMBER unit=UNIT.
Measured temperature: value=8.3 unit=°C
